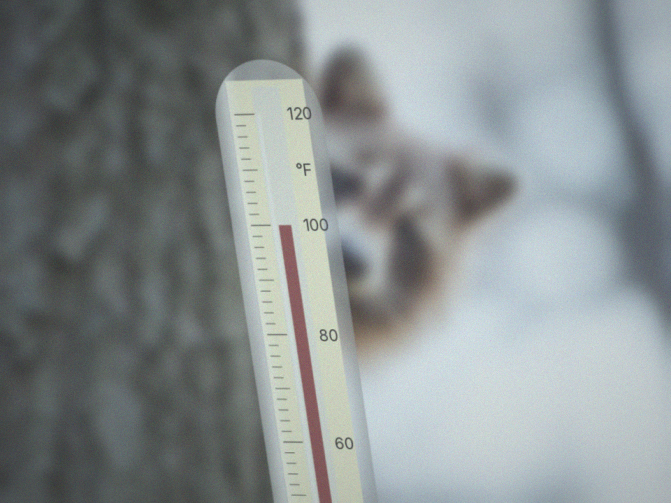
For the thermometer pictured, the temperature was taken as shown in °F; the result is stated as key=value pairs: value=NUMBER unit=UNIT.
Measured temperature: value=100 unit=°F
